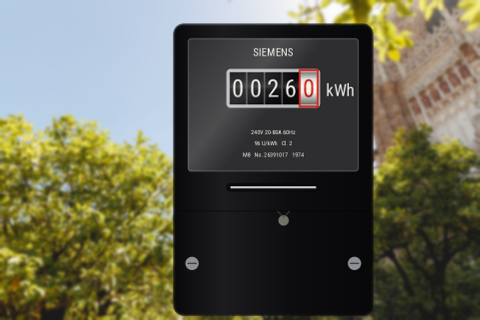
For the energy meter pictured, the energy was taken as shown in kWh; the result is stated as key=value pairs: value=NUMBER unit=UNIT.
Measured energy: value=26.0 unit=kWh
